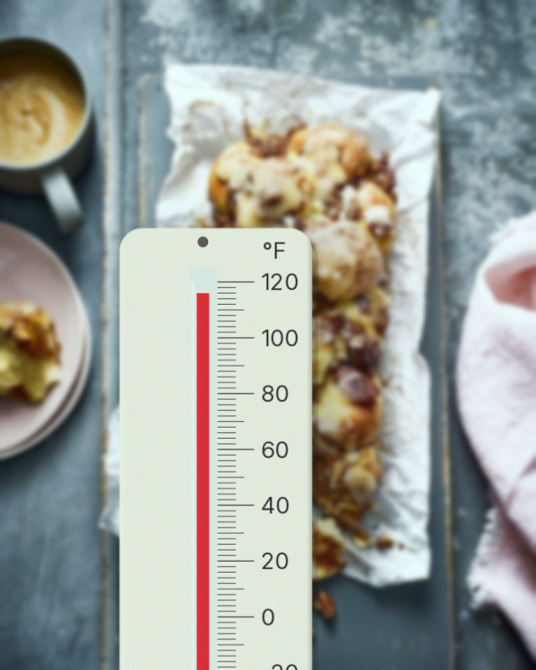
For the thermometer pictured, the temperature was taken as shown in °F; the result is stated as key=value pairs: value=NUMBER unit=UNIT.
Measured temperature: value=116 unit=°F
